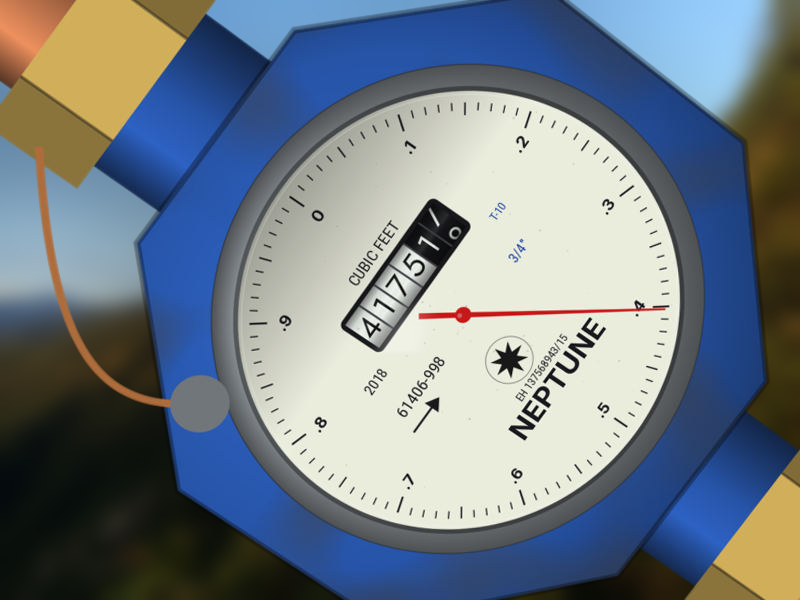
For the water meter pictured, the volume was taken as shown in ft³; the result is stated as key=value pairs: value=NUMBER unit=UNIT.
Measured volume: value=417517.40 unit=ft³
